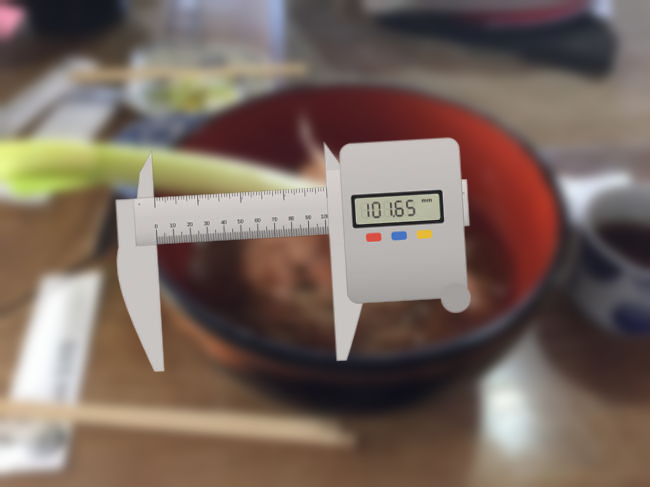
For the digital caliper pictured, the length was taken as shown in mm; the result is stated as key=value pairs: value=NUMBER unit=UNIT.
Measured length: value=101.65 unit=mm
